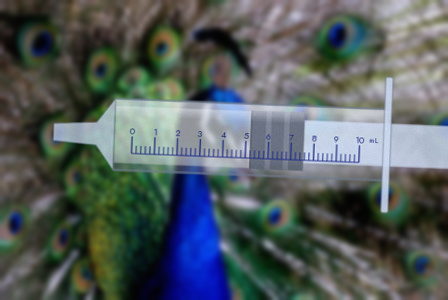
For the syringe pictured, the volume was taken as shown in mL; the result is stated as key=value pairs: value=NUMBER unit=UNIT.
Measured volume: value=5.2 unit=mL
